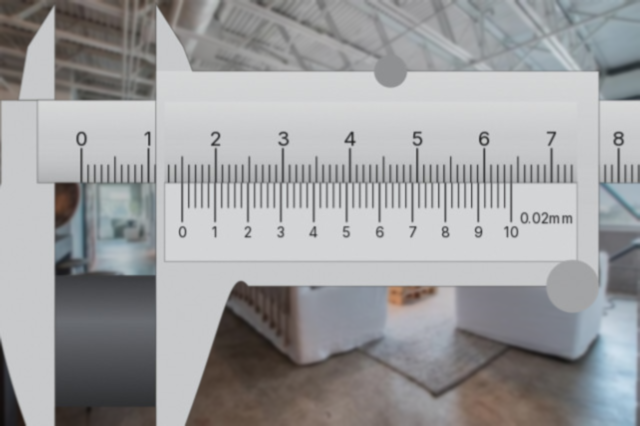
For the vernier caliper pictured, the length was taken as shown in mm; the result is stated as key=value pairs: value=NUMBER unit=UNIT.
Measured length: value=15.0 unit=mm
